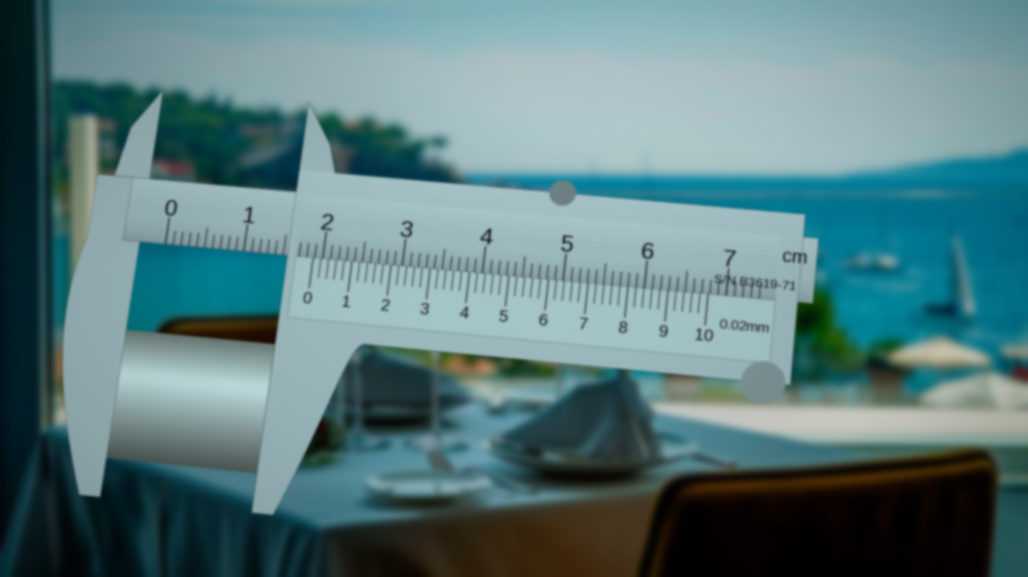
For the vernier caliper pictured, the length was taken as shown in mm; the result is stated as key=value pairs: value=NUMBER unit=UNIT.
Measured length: value=18.8 unit=mm
